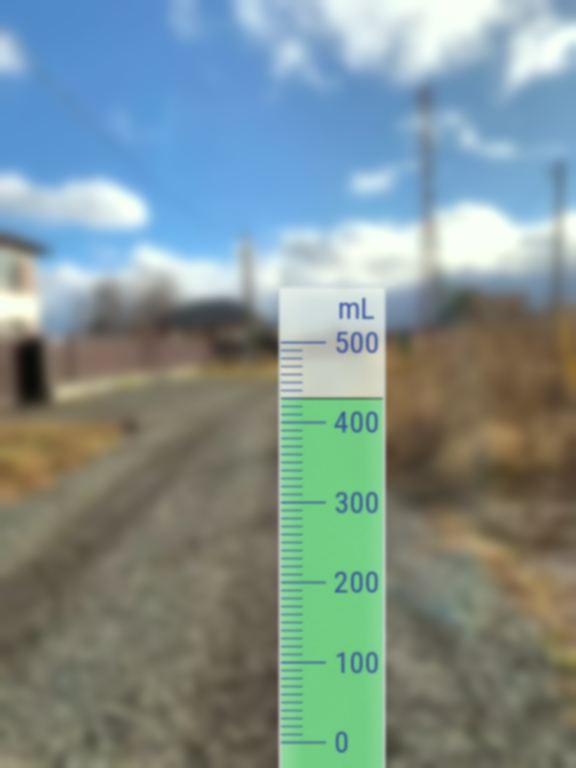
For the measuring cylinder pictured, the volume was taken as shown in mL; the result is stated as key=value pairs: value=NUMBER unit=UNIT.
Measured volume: value=430 unit=mL
